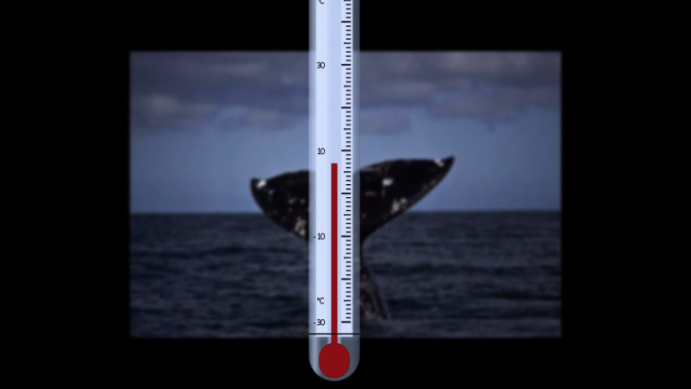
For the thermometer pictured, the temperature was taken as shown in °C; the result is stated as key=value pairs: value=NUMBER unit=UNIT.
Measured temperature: value=7 unit=°C
